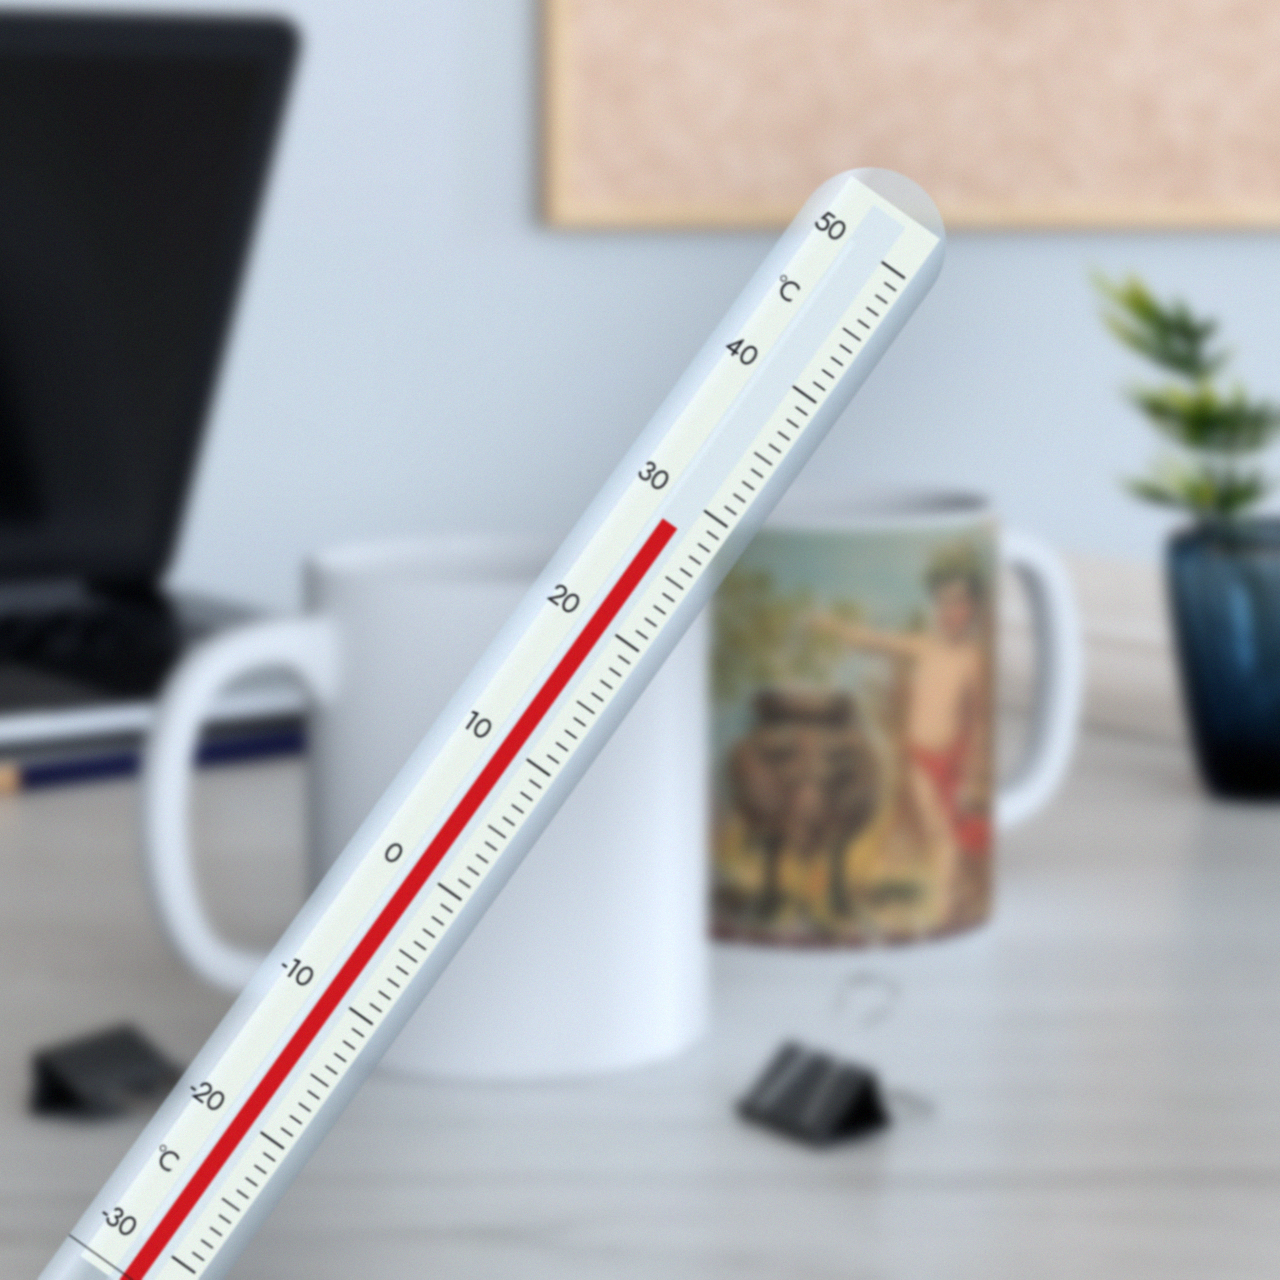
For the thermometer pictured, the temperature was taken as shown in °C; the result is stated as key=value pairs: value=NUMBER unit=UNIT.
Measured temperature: value=28 unit=°C
